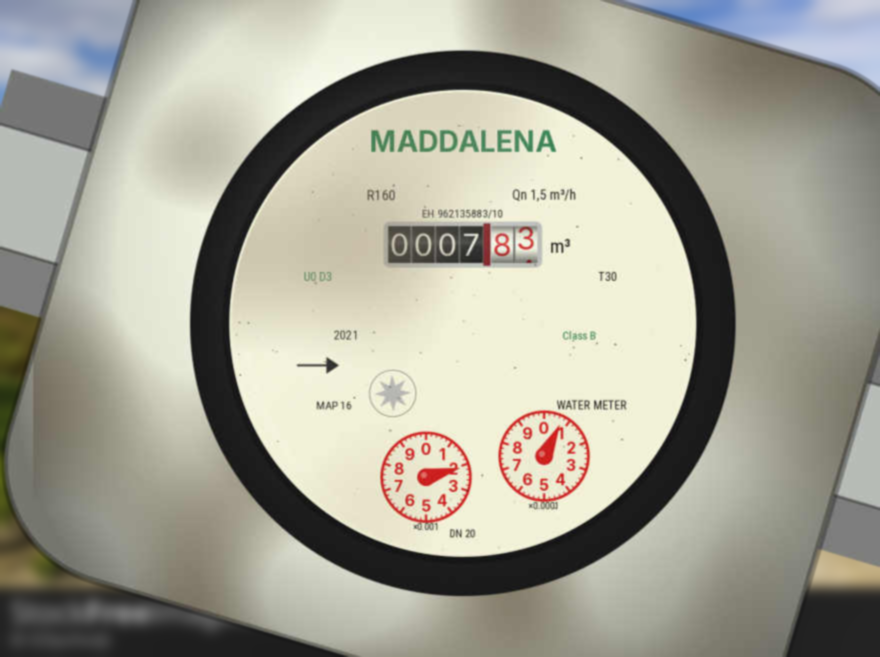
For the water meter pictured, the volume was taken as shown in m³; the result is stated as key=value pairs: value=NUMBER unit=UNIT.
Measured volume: value=7.8320 unit=m³
